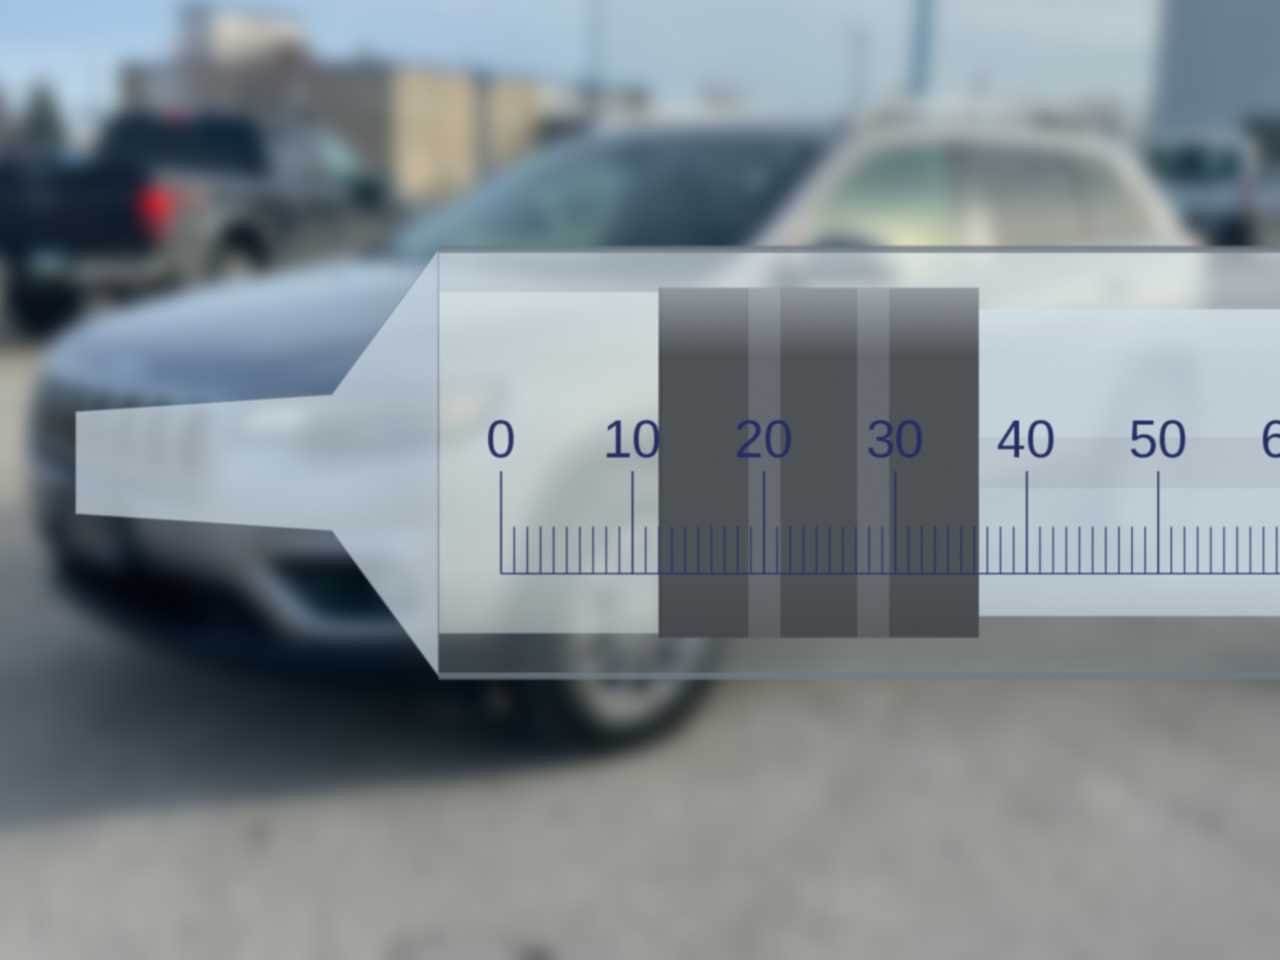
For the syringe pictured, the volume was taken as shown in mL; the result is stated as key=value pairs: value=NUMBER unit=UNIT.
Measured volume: value=12 unit=mL
